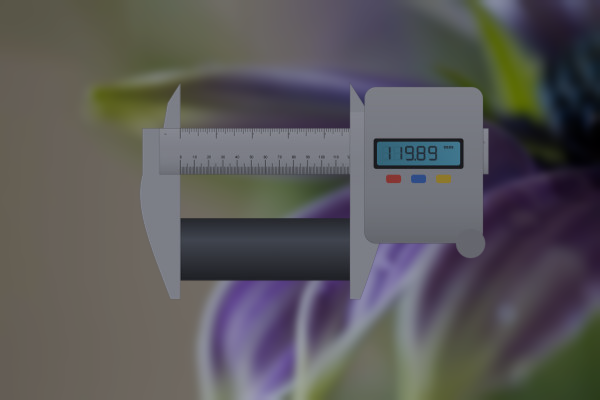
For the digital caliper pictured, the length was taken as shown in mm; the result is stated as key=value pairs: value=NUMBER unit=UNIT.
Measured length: value=119.89 unit=mm
